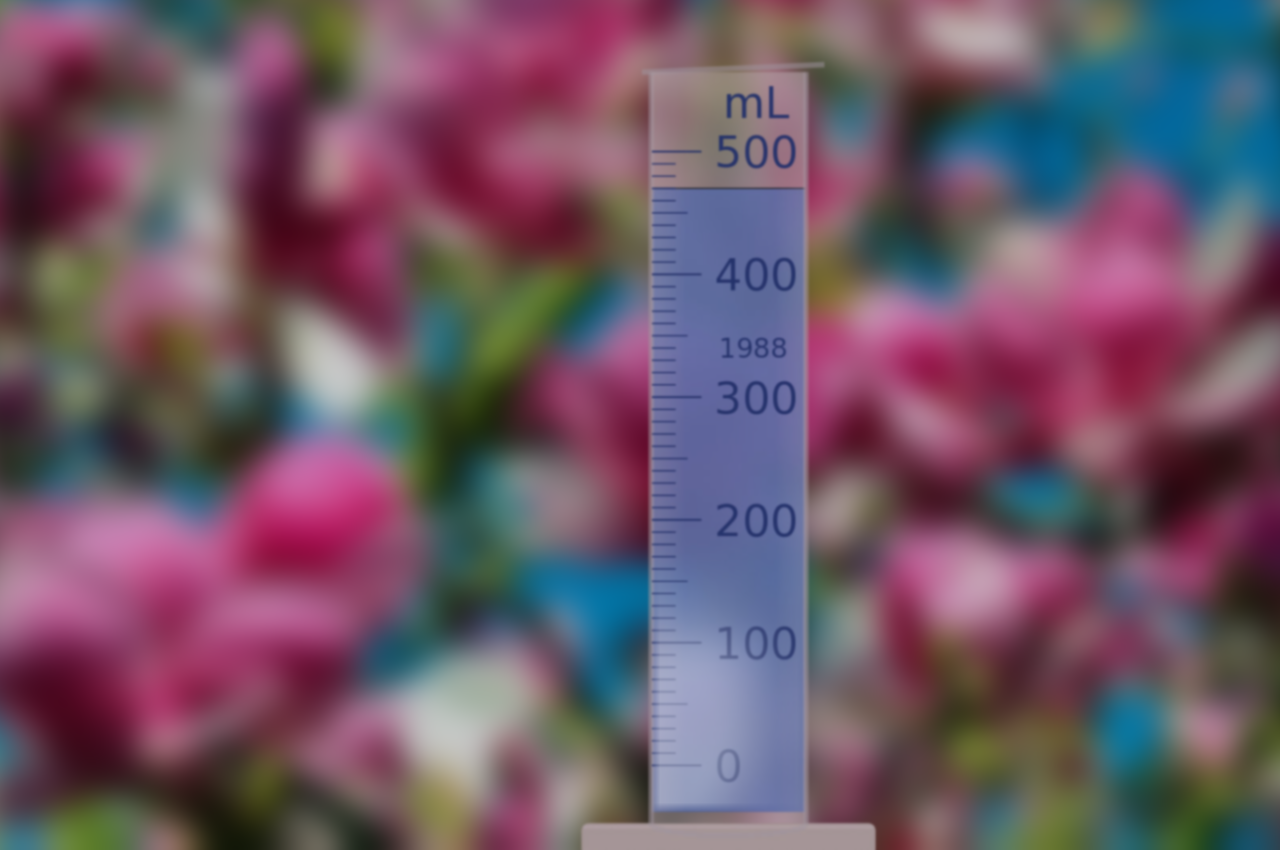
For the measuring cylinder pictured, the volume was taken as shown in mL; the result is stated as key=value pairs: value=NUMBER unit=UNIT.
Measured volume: value=470 unit=mL
